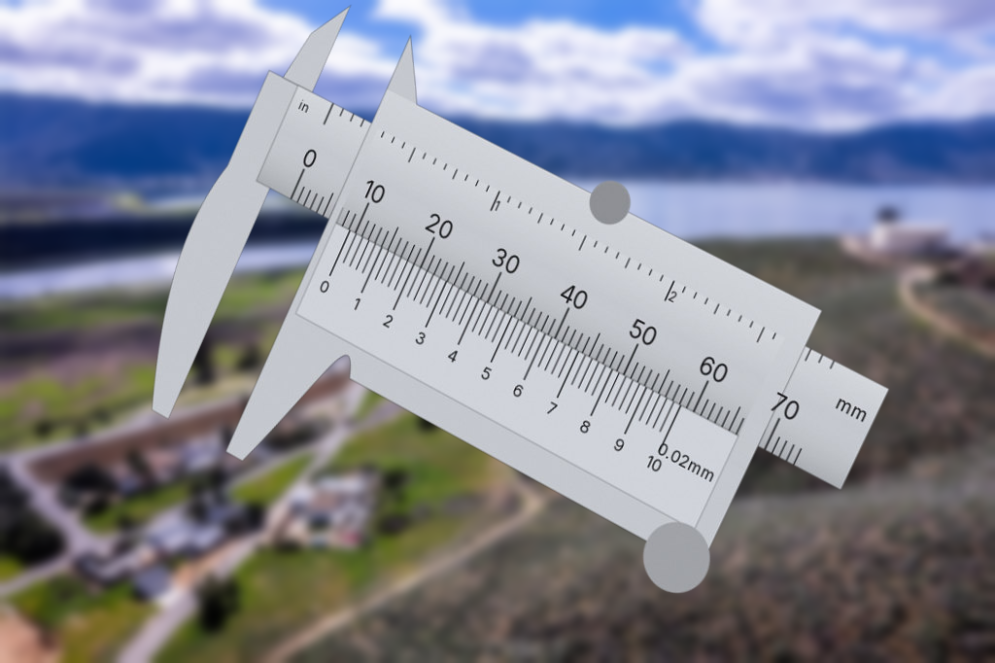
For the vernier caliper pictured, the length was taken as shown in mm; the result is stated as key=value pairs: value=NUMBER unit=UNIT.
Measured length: value=9.2 unit=mm
